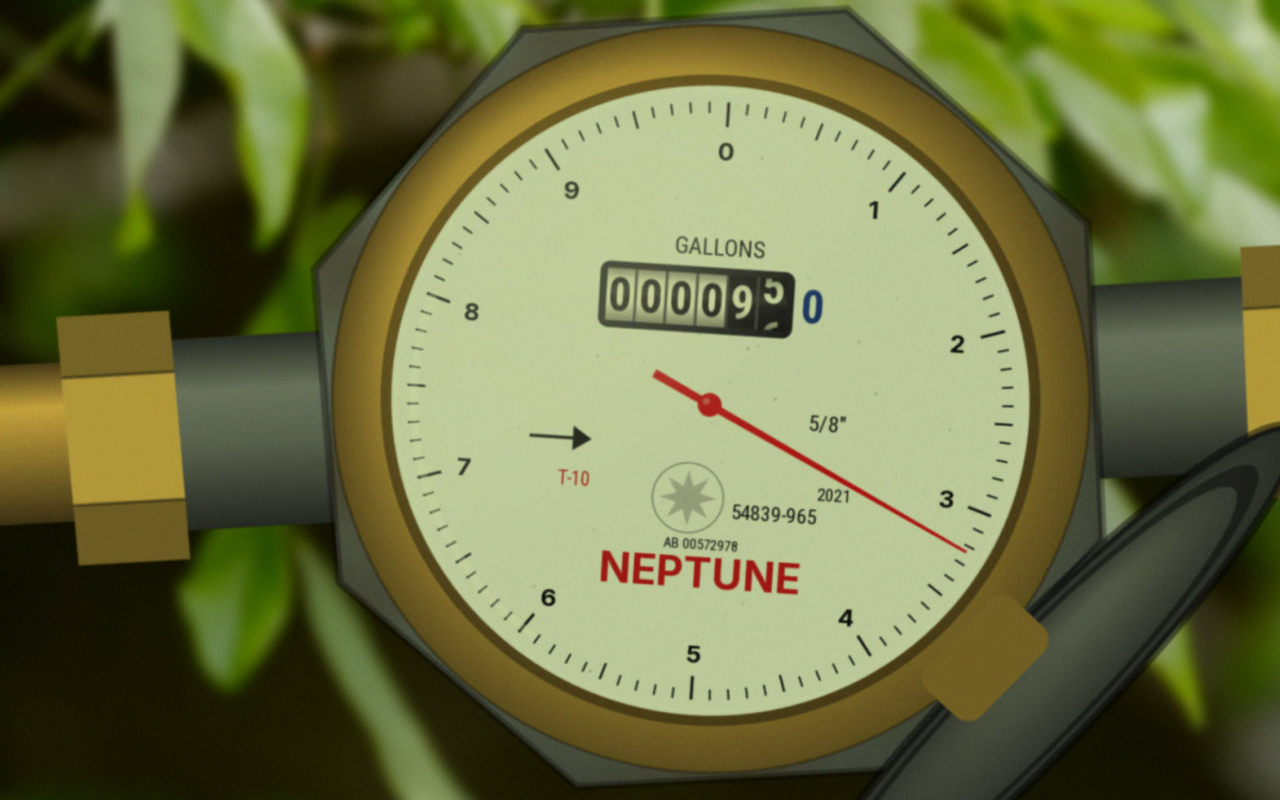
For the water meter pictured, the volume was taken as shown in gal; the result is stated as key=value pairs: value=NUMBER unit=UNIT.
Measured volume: value=953.2 unit=gal
